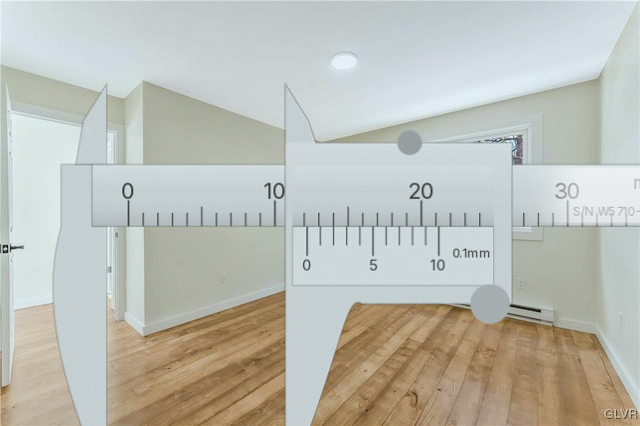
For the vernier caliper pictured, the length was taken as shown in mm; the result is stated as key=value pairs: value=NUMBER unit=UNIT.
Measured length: value=12.2 unit=mm
